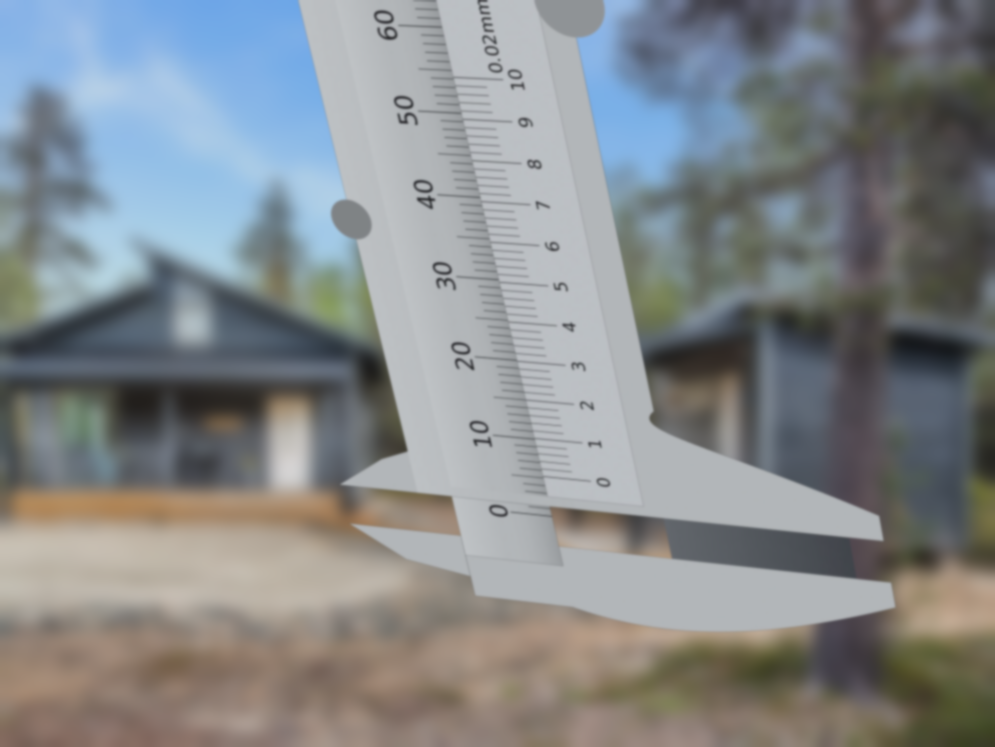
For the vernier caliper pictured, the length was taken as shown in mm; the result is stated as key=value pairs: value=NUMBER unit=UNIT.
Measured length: value=5.2 unit=mm
